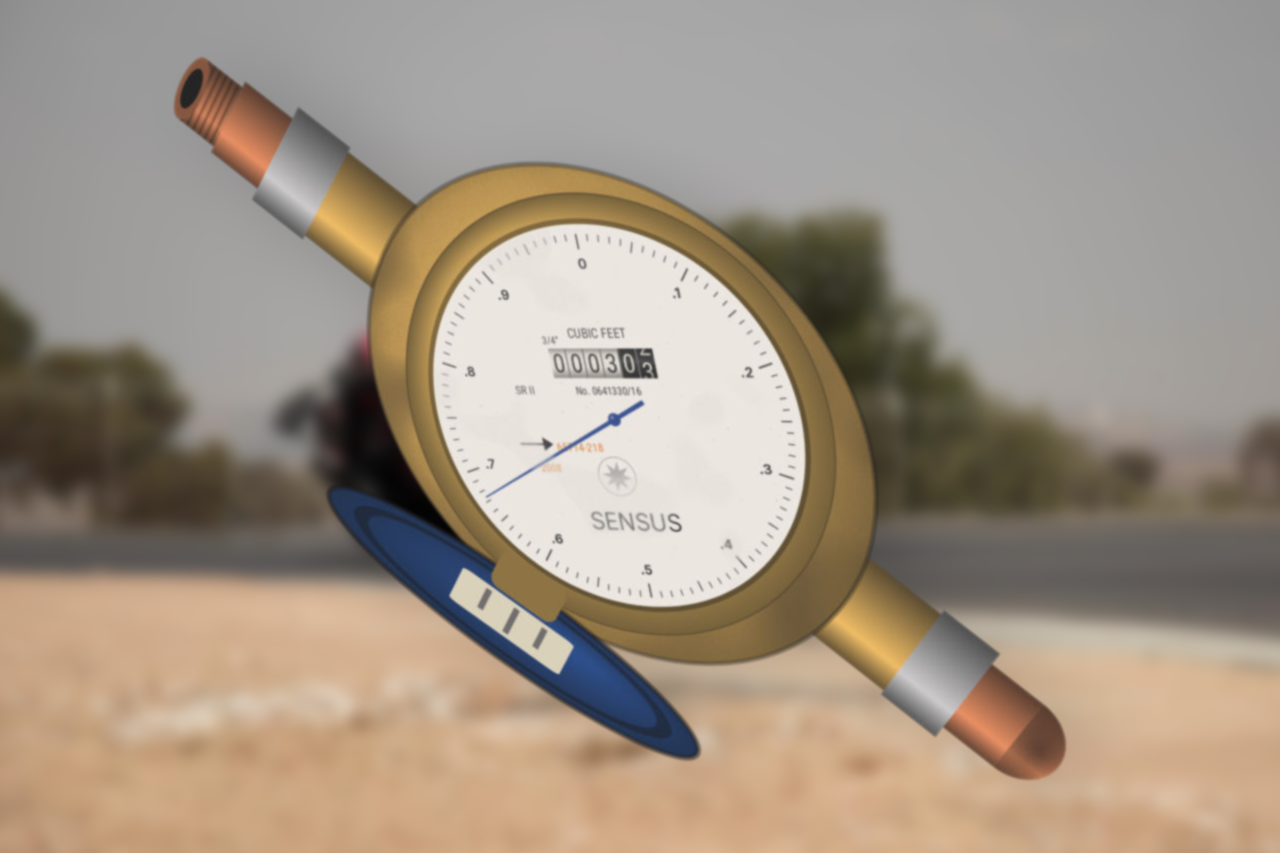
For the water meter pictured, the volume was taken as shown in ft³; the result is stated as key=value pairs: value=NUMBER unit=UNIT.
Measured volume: value=302.67 unit=ft³
